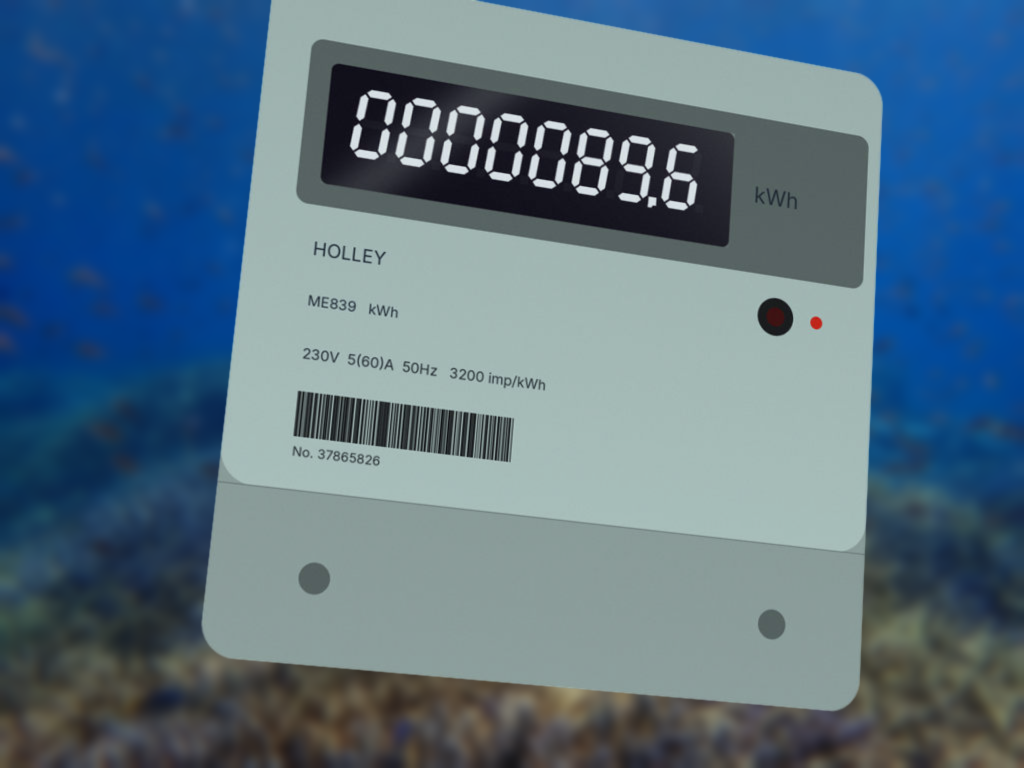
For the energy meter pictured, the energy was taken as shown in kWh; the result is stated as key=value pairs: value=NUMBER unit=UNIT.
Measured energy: value=89.6 unit=kWh
